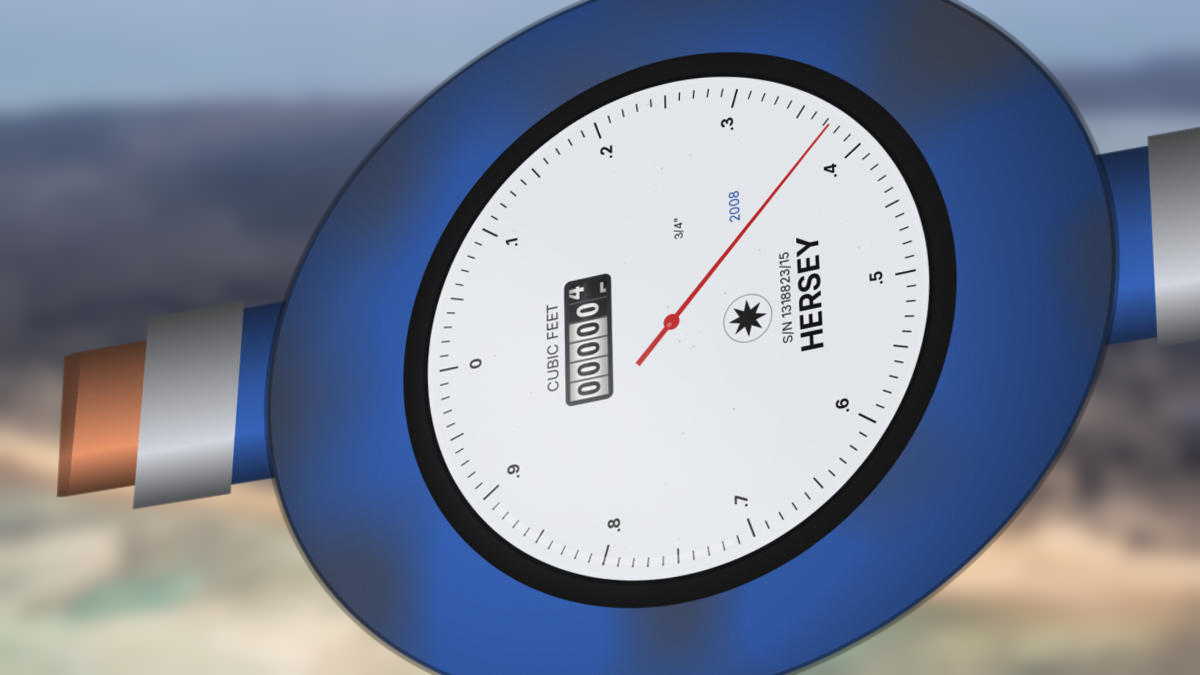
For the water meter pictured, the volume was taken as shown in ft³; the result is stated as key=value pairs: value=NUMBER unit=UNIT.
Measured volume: value=4.37 unit=ft³
